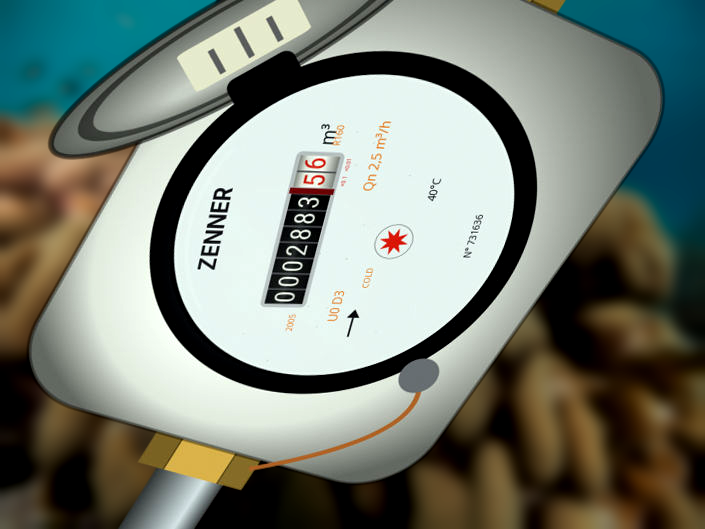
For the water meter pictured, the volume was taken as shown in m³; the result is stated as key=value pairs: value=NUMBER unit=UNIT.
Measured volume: value=2883.56 unit=m³
